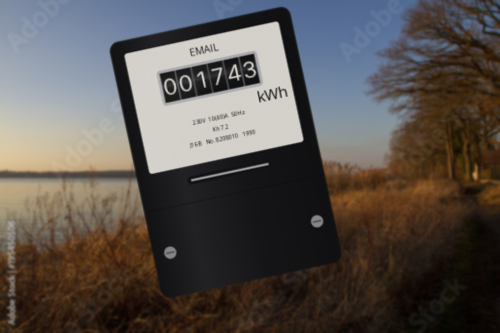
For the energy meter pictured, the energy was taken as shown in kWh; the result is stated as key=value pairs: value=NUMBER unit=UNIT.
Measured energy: value=1743 unit=kWh
